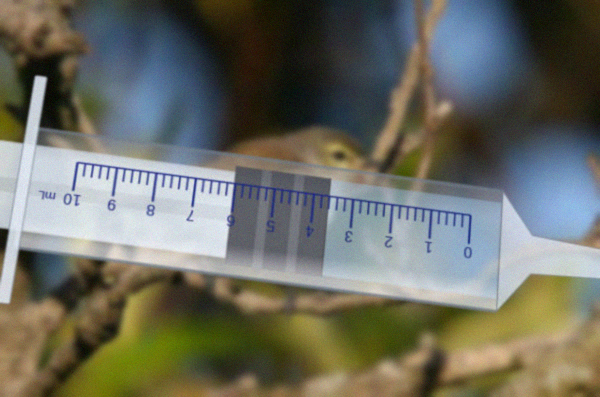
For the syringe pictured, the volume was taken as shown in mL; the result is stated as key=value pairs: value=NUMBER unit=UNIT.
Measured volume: value=3.6 unit=mL
